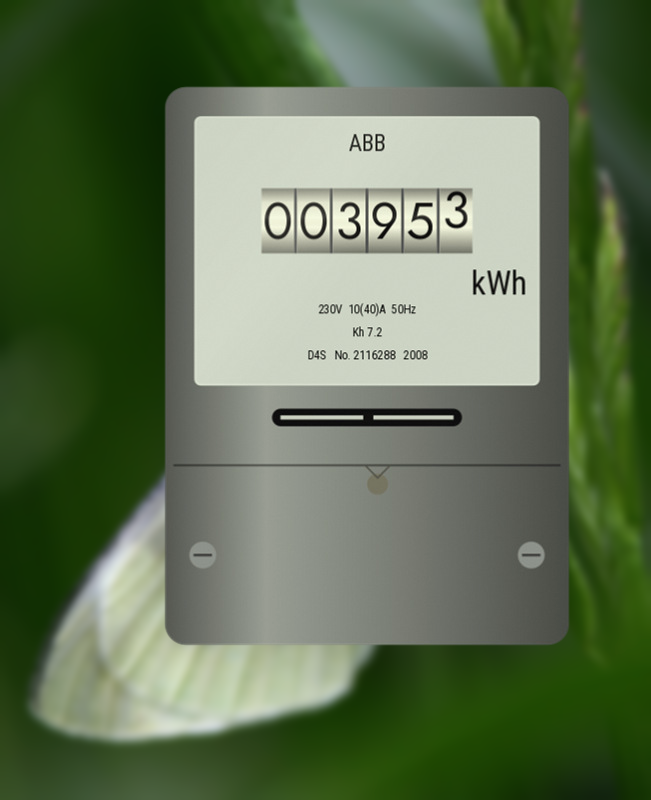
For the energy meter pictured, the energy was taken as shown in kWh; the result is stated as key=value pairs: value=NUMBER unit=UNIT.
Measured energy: value=3953 unit=kWh
